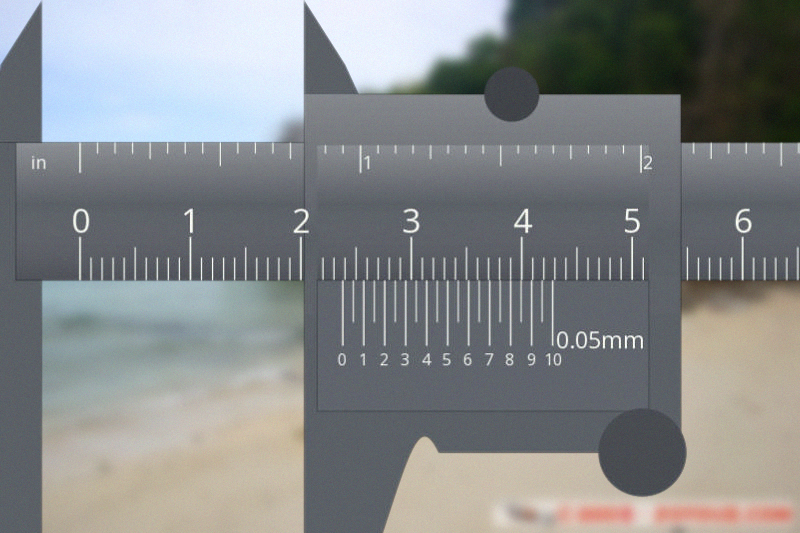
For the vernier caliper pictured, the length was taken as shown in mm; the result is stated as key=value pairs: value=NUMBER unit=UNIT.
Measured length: value=23.8 unit=mm
